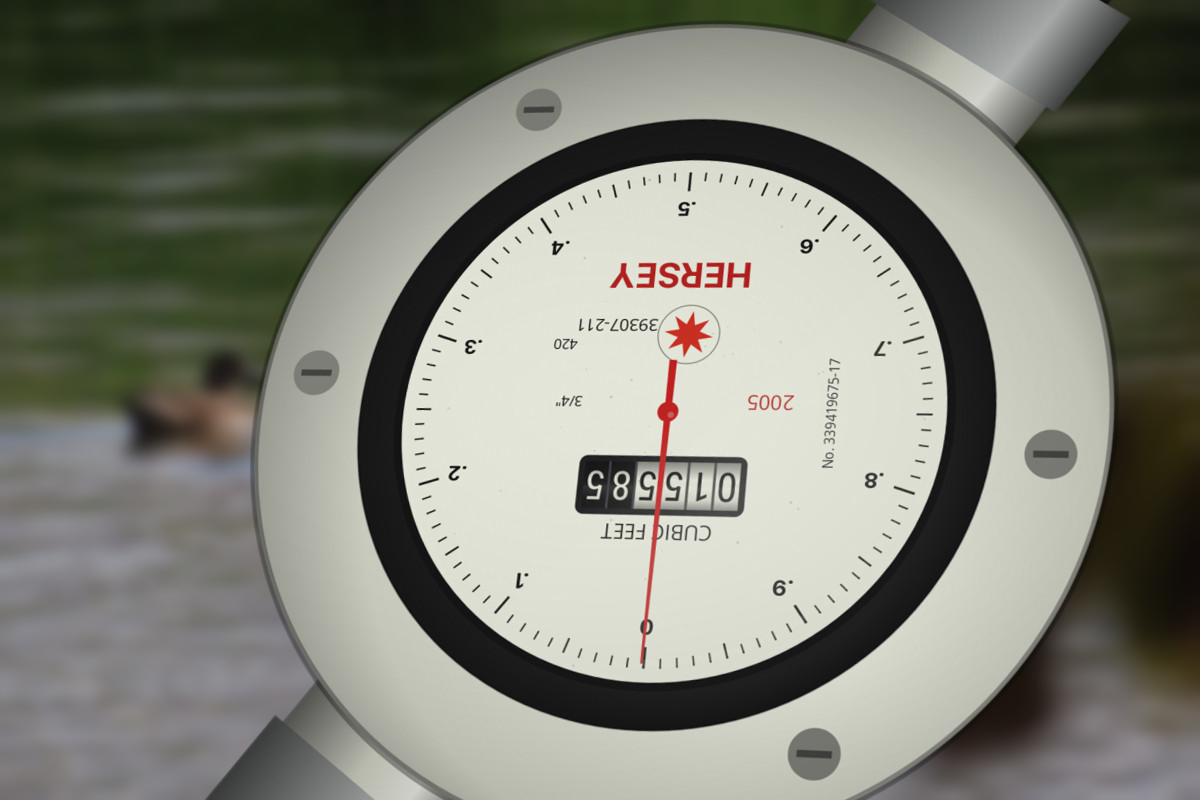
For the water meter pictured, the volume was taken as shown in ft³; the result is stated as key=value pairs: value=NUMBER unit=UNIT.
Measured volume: value=15585.00 unit=ft³
